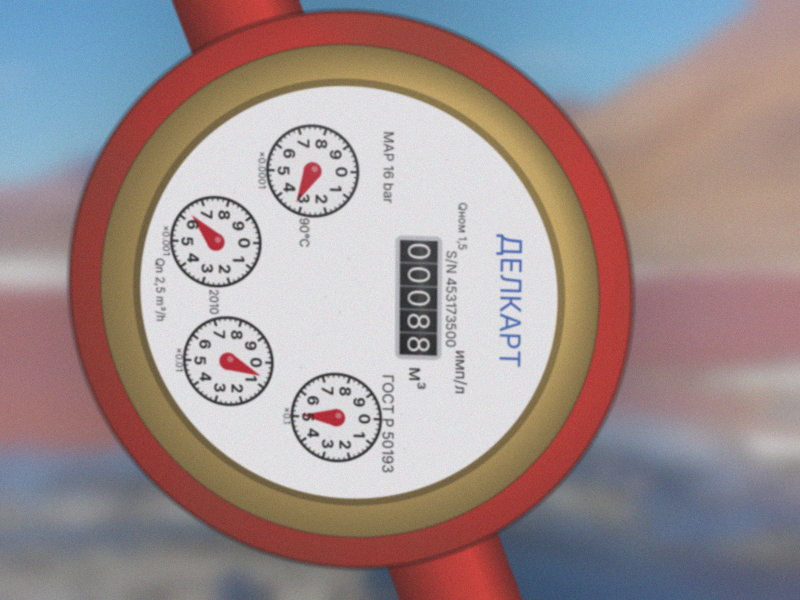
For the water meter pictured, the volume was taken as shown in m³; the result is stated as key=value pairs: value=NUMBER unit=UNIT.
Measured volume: value=88.5063 unit=m³
